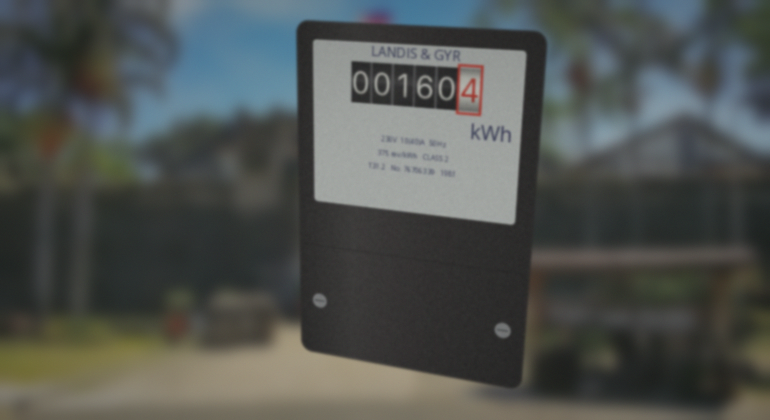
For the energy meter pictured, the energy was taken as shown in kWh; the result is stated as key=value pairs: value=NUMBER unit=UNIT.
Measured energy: value=160.4 unit=kWh
